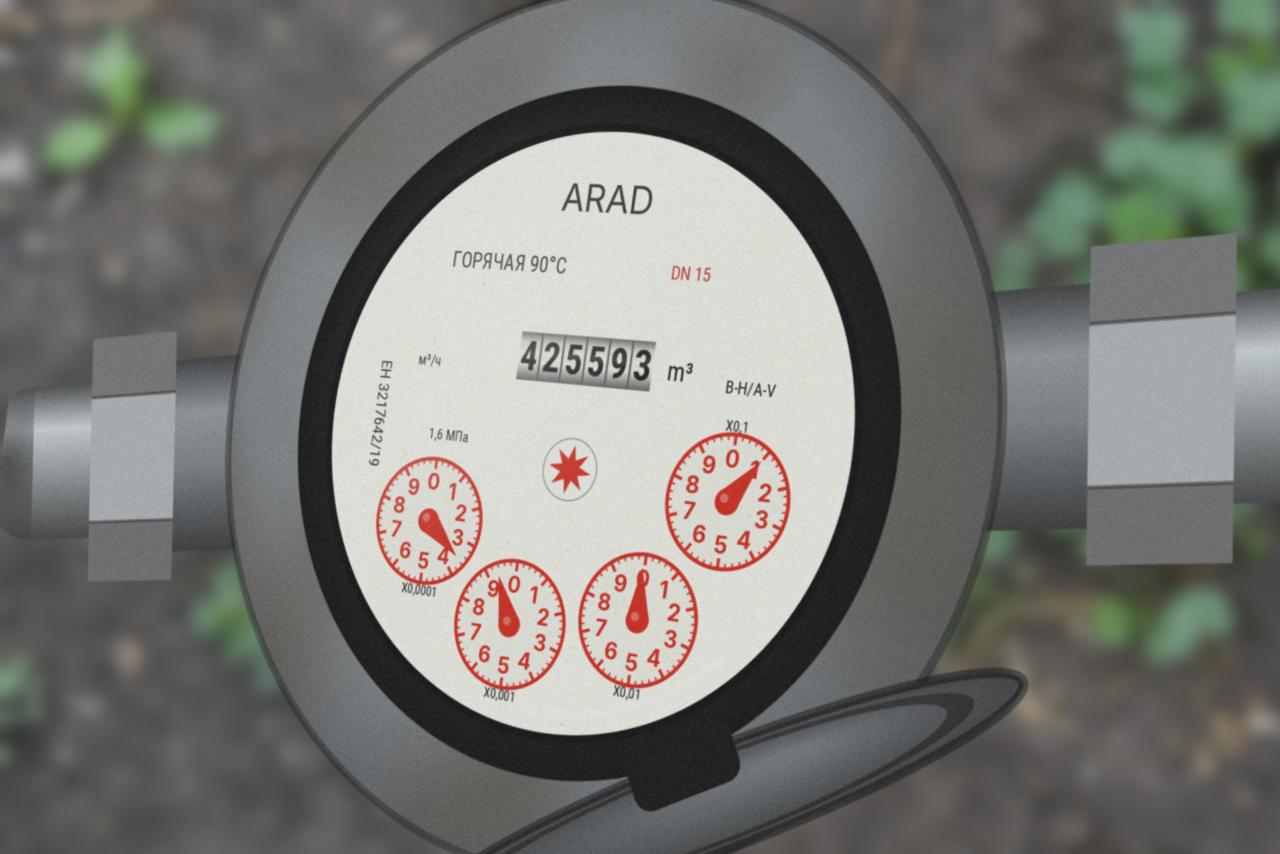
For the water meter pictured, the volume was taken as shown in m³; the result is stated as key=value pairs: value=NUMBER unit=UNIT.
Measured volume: value=425593.0993 unit=m³
